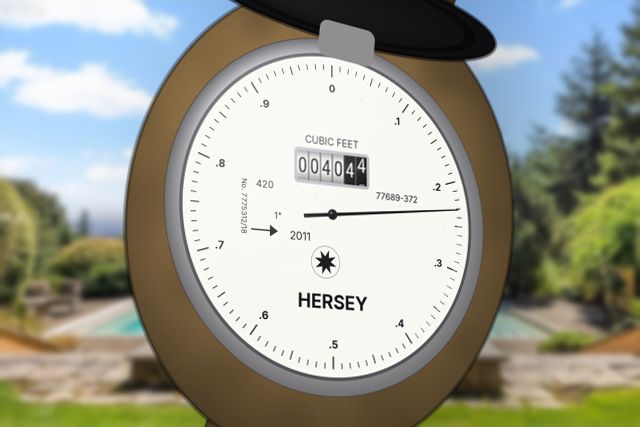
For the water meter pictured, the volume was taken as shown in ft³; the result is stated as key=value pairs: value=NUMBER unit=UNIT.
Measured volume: value=4044.23 unit=ft³
